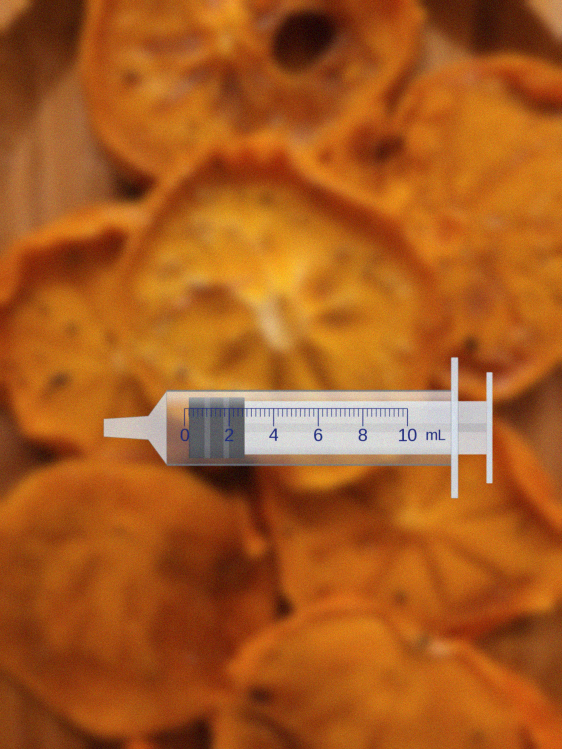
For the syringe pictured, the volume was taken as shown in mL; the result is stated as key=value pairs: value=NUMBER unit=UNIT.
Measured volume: value=0.2 unit=mL
